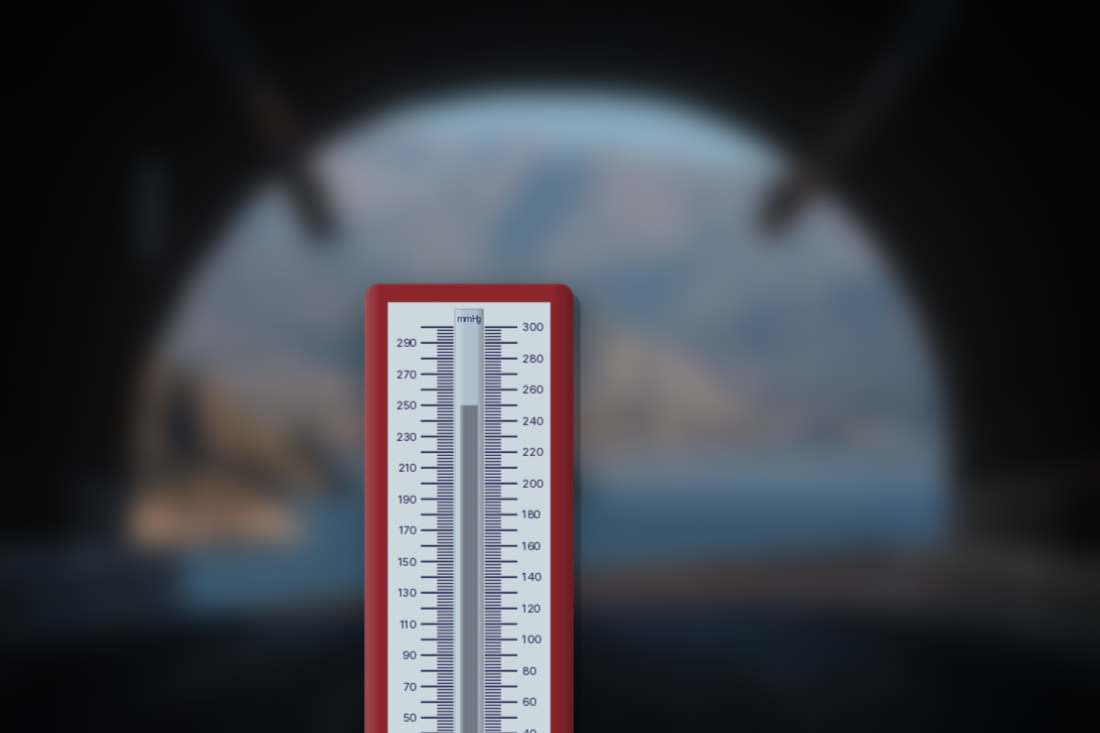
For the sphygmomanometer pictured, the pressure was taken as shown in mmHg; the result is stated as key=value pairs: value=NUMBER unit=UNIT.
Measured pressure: value=250 unit=mmHg
